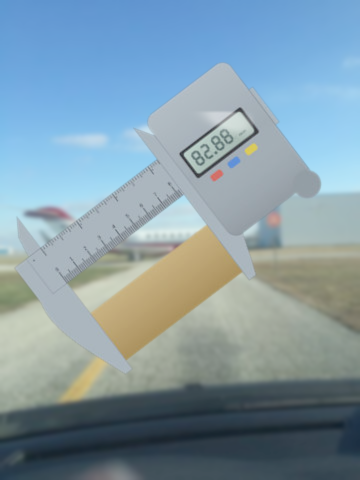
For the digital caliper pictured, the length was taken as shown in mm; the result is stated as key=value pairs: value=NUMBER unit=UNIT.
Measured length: value=82.88 unit=mm
